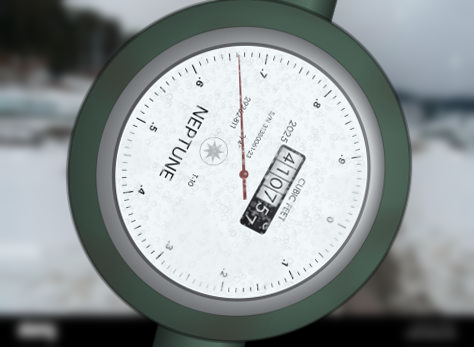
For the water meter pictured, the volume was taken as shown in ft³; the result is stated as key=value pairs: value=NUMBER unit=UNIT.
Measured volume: value=410756.66 unit=ft³
